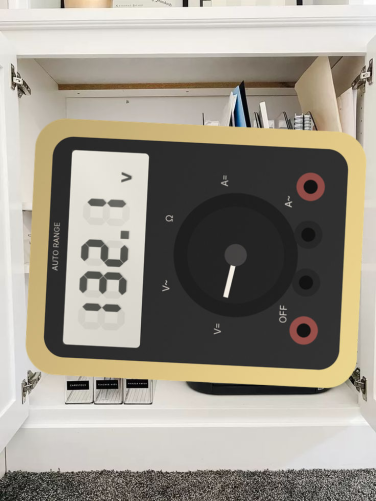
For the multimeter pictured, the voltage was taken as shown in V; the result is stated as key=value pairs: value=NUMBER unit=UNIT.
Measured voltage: value=132.1 unit=V
